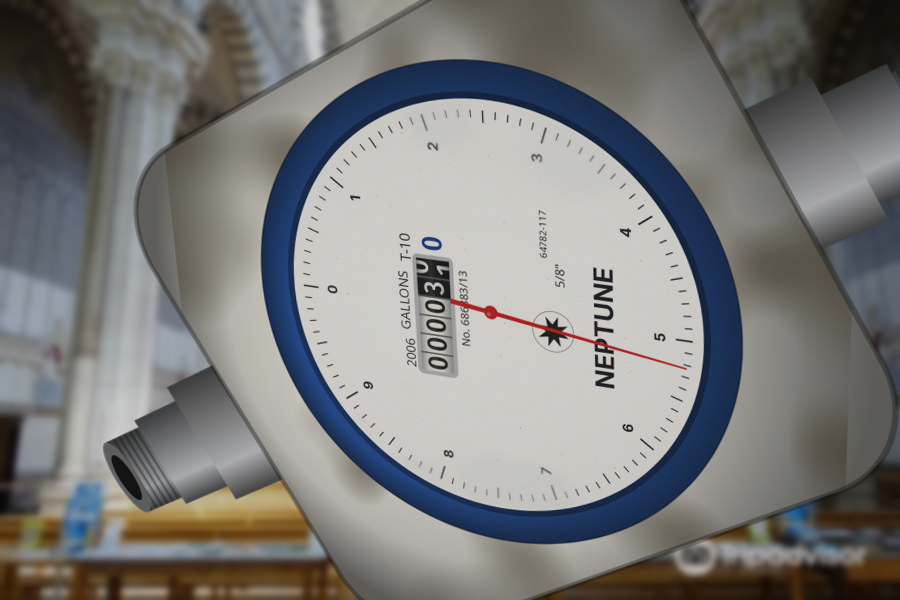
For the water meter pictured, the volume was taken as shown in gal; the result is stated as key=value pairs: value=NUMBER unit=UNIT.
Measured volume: value=305.2 unit=gal
